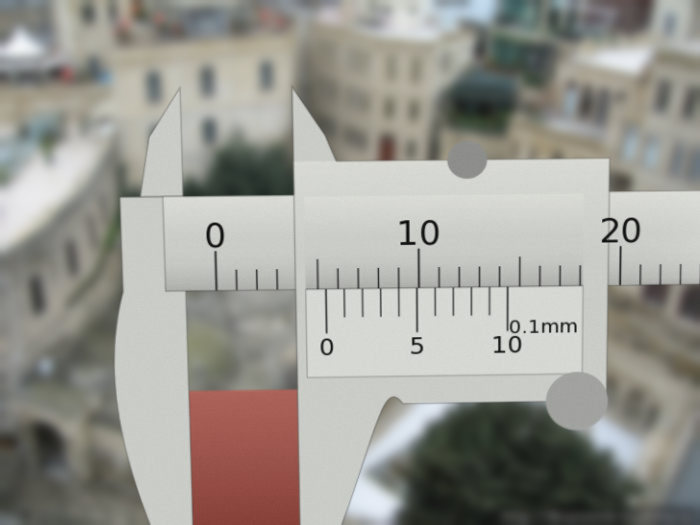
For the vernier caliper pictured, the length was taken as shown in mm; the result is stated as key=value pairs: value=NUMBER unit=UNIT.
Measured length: value=5.4 unit=mm
